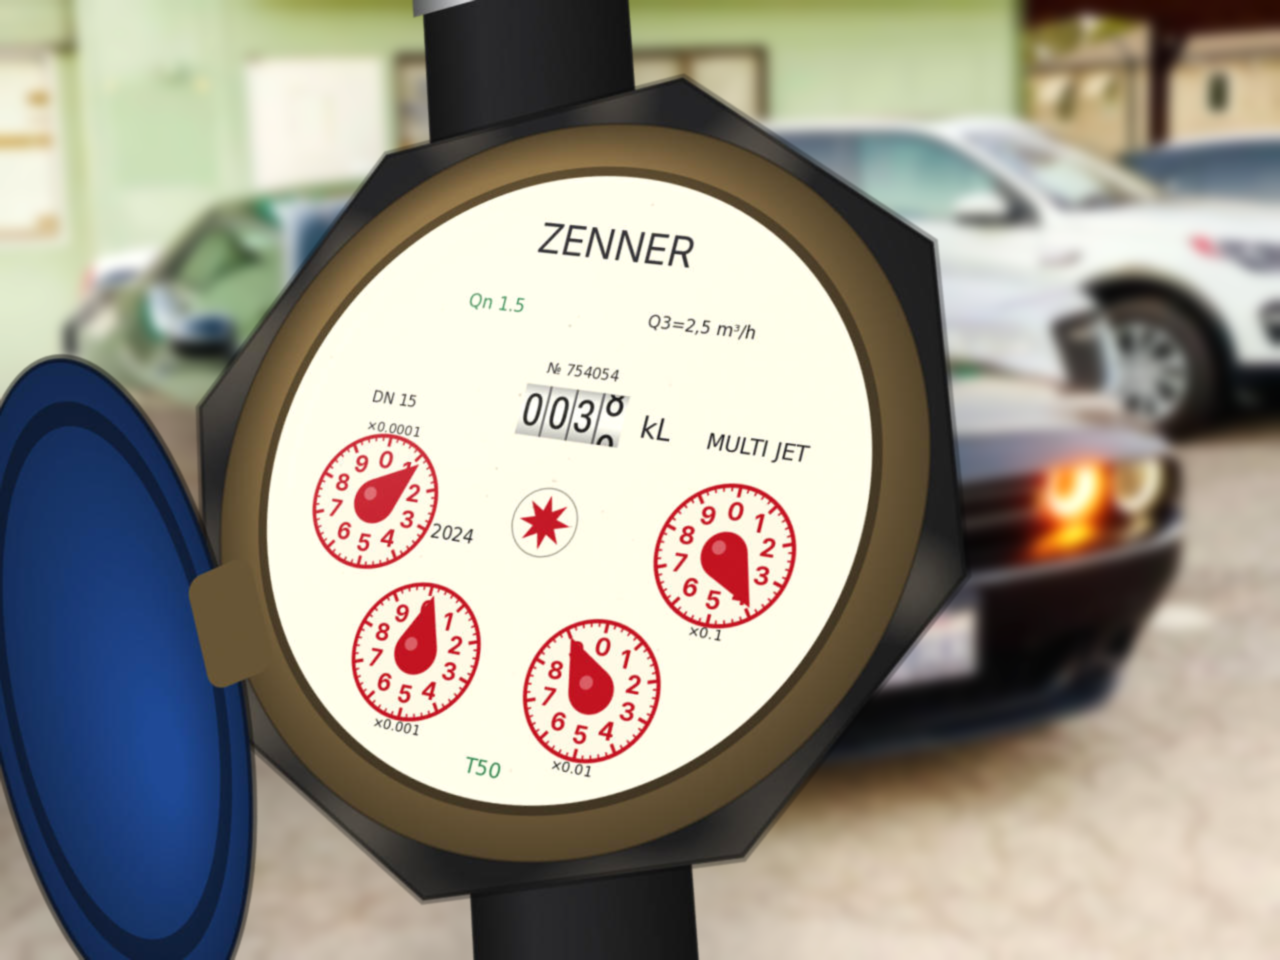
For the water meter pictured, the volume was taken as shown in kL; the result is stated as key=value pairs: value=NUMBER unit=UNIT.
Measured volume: value=38.3901 unit=kL
